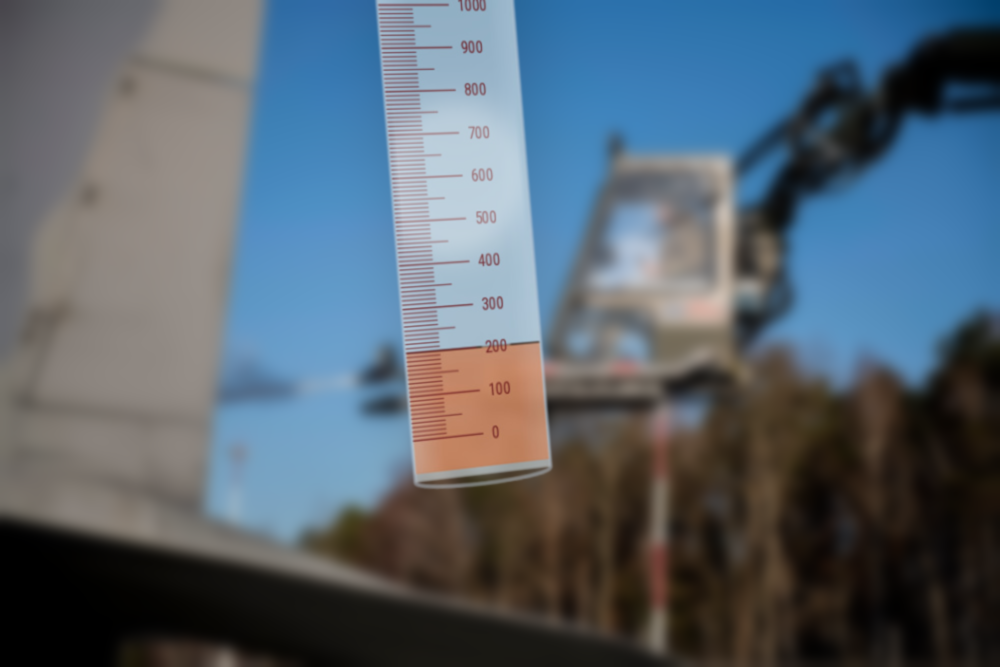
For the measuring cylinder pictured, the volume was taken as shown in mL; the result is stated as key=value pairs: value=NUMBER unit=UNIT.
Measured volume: value=200 unit=mL
